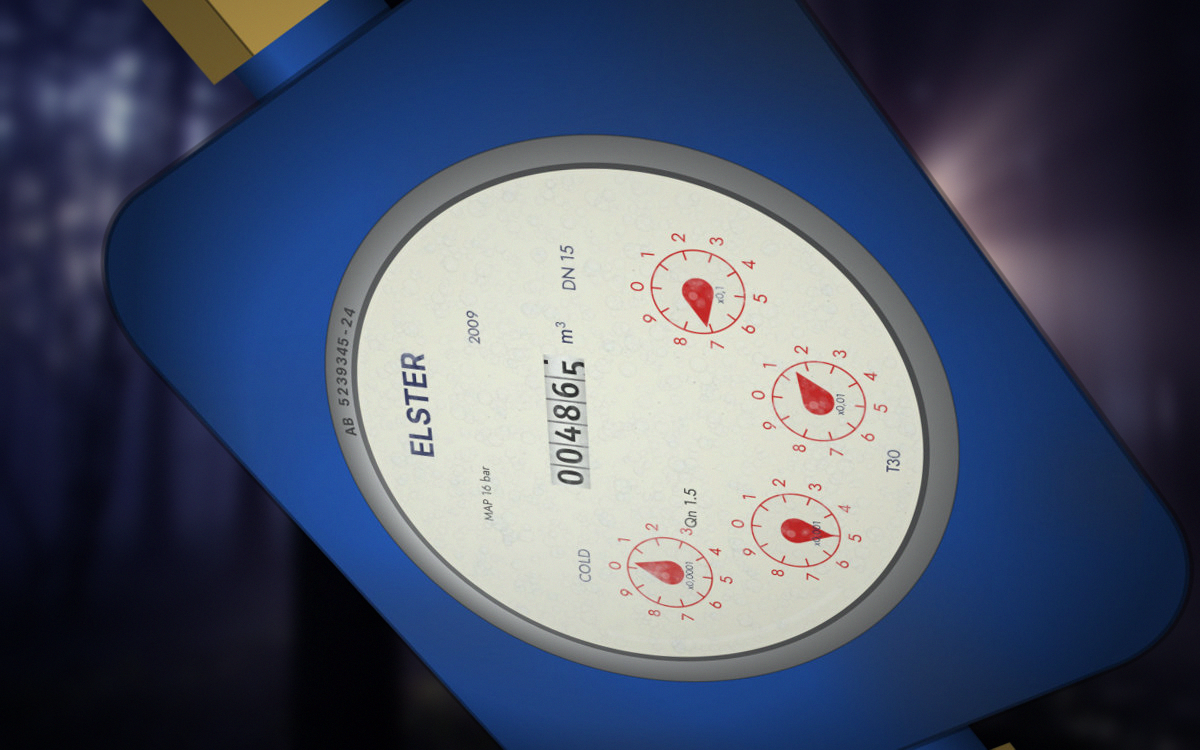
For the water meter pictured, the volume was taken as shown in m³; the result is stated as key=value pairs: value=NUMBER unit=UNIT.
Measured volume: value=4864.7150 unit=m³
